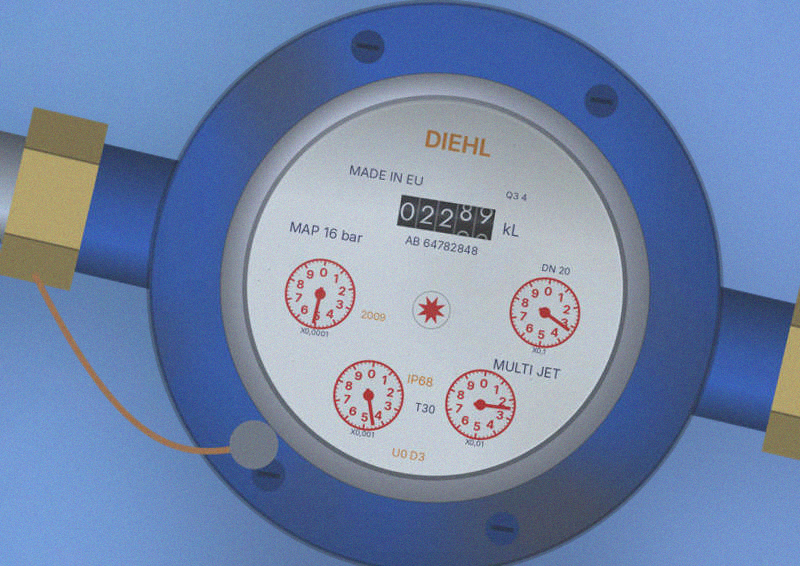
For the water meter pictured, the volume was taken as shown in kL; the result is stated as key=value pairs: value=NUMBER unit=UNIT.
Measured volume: value=2289.3245 unit=kL
